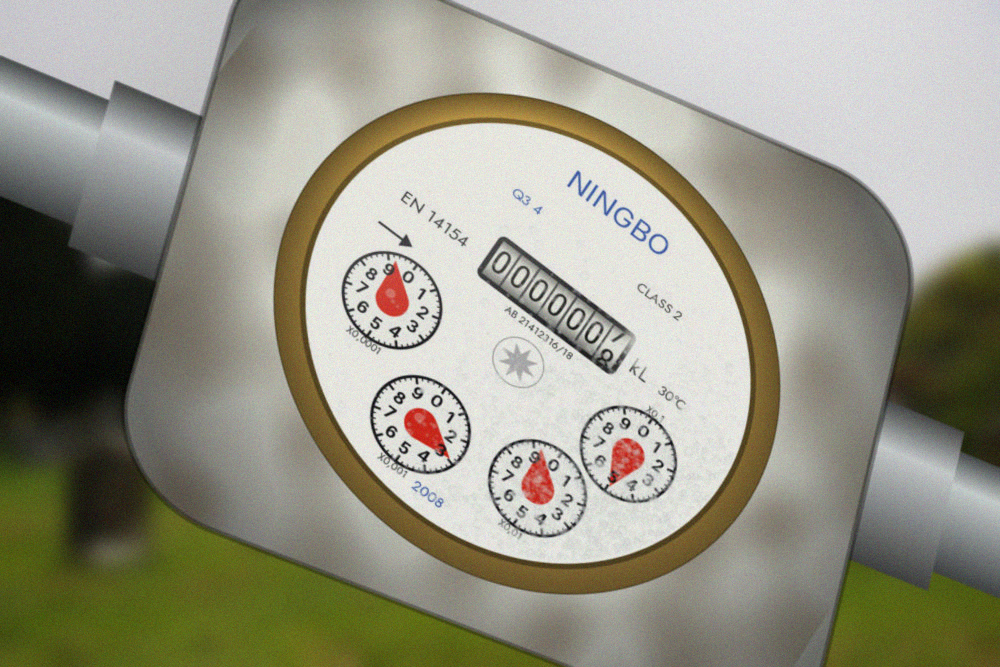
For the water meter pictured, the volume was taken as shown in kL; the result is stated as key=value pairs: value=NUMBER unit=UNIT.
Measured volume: value=7.4929 unit=kL
